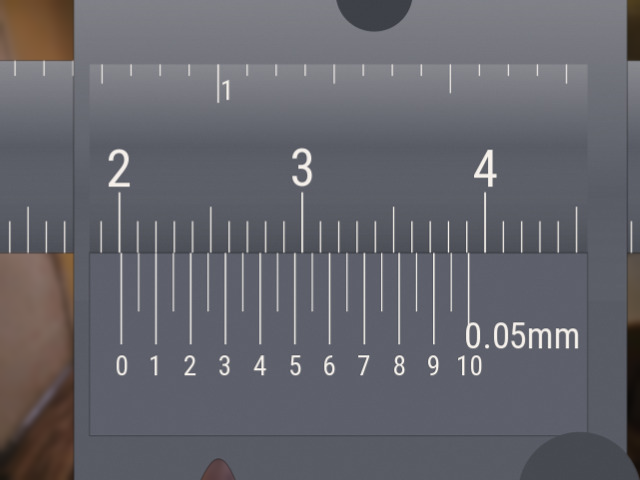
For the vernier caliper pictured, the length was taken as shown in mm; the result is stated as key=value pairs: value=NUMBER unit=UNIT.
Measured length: value=20.1 unit=mm
